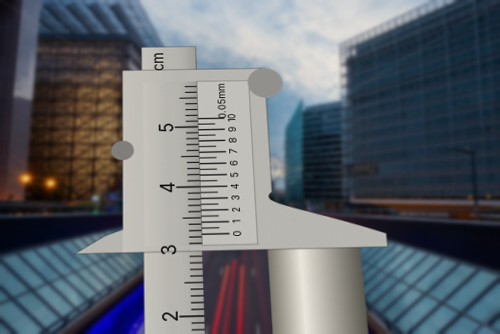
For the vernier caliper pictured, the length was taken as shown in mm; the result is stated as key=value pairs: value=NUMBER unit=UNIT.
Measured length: value=32.4 unit=mm
